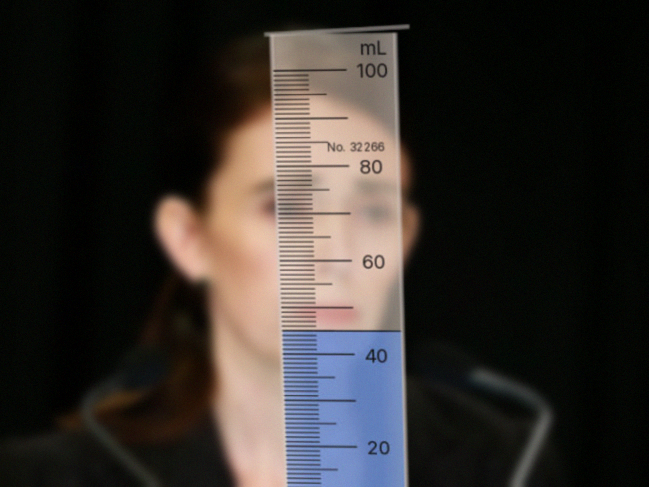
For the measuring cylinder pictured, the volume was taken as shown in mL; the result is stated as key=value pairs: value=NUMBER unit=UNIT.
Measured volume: value=45 unit=mL
